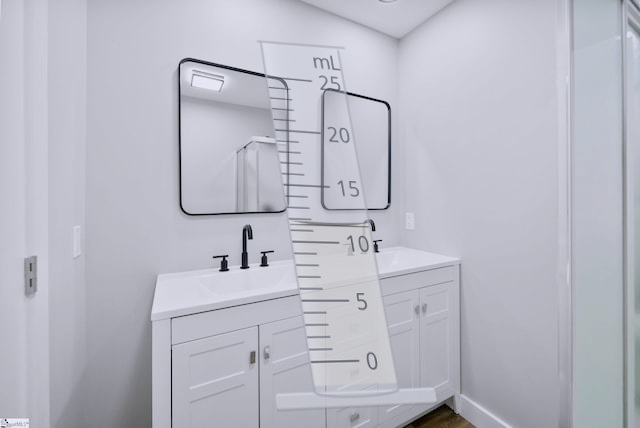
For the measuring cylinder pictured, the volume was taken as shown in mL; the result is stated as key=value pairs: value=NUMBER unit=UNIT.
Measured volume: value=11.5 unit=mL
